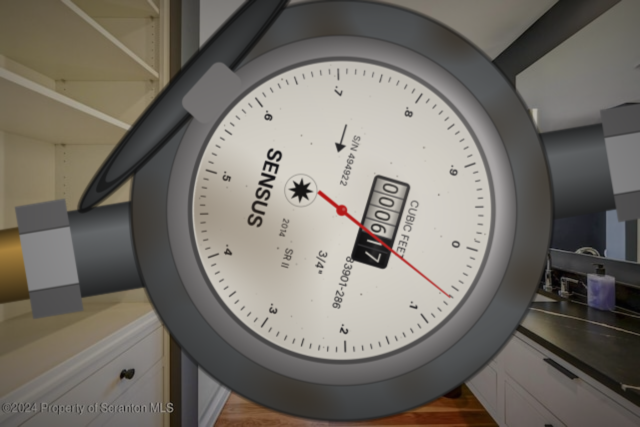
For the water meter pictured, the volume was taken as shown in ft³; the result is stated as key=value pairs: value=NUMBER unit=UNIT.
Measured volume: value=617.06 unit=ft³
